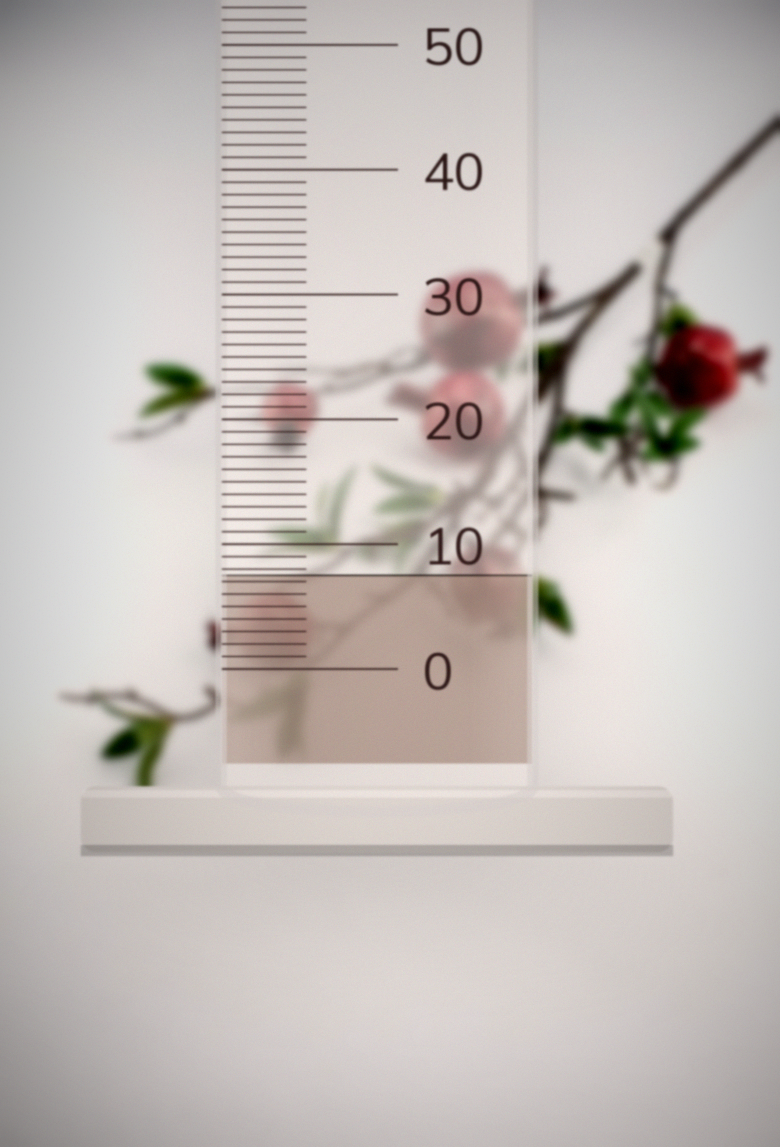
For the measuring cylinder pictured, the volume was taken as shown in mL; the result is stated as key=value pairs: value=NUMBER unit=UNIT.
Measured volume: value=7.5 unit=mL
